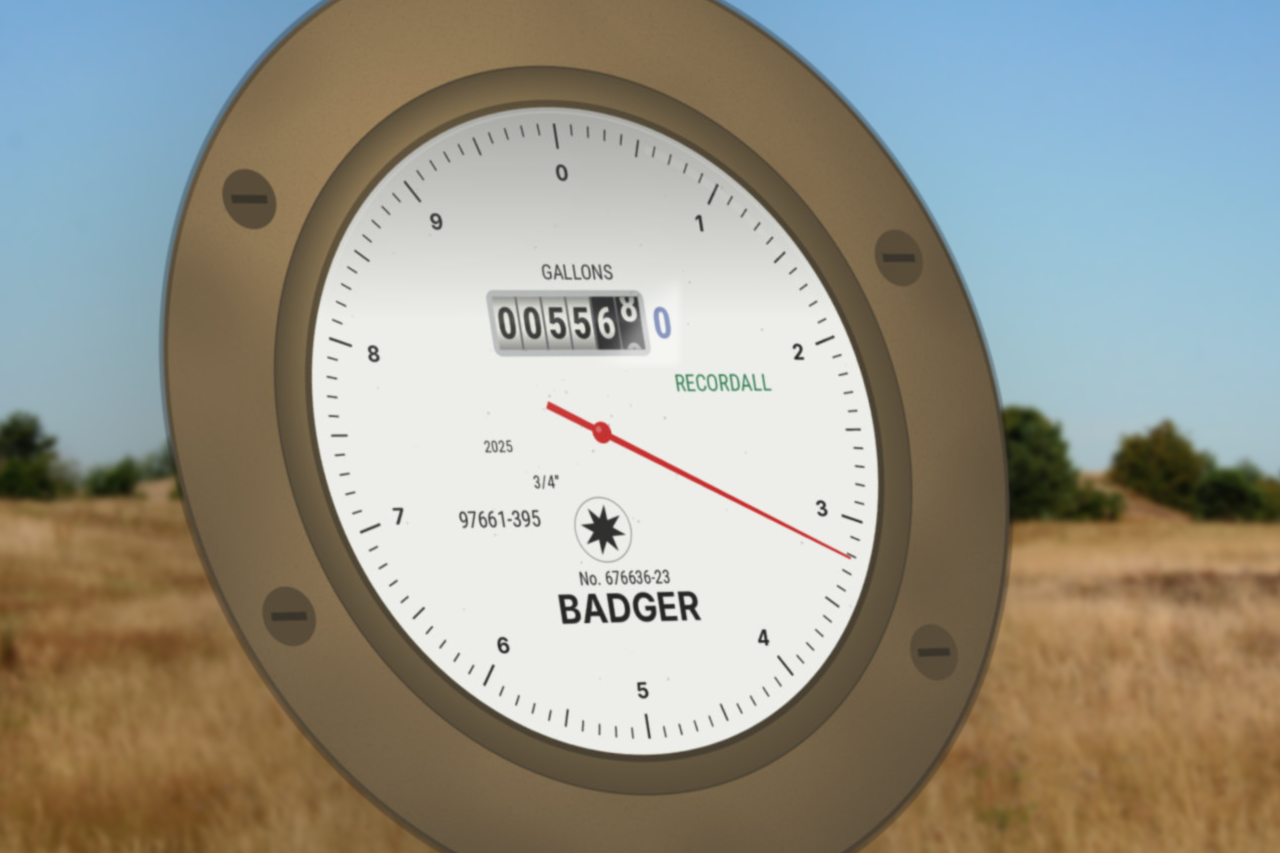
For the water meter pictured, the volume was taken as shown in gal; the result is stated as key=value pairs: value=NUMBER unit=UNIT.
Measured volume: value=55683.2 unit=gal
